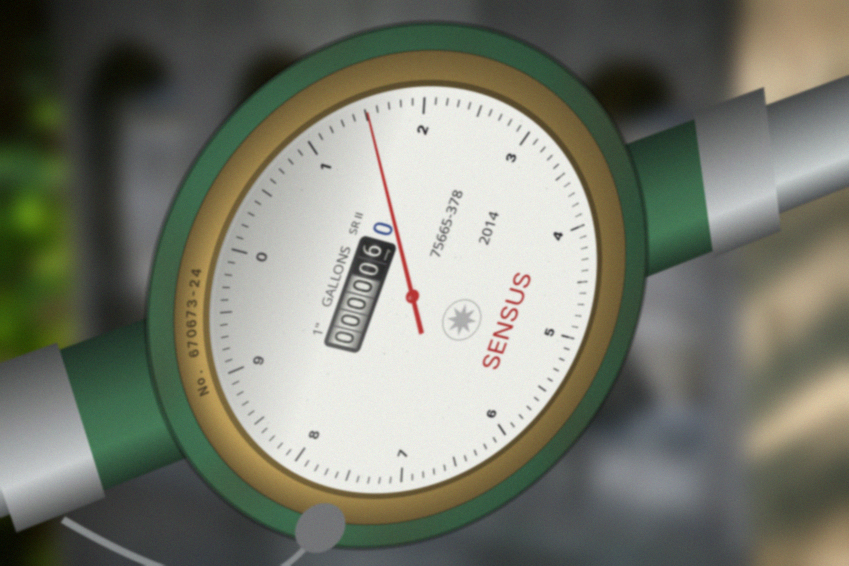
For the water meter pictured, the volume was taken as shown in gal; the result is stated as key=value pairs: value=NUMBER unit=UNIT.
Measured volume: value=61.5 unit=gal
